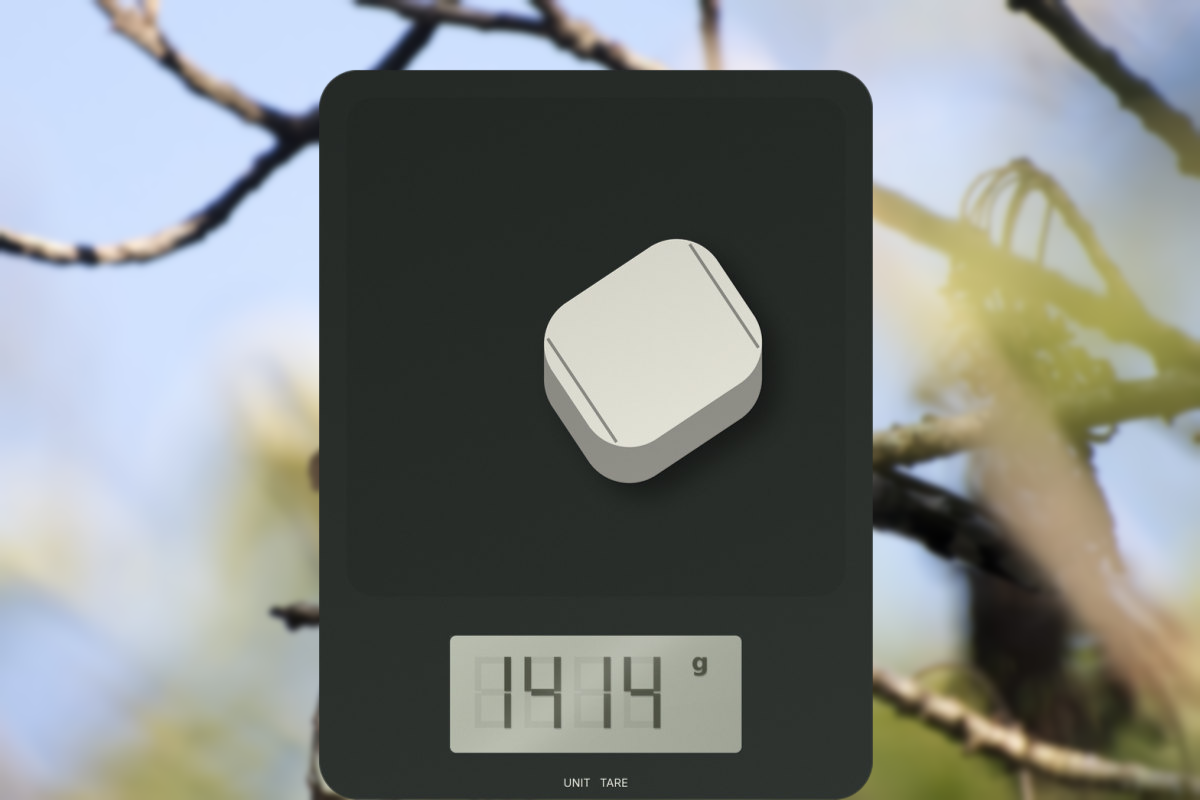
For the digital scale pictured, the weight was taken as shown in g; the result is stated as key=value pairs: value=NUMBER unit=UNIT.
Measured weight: value=1414 unit=g
